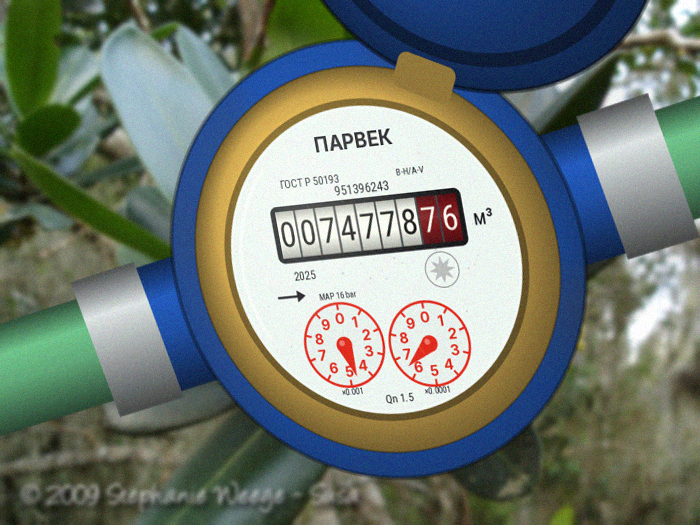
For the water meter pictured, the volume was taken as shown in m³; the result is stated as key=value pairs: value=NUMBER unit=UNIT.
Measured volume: value=74778.7646 unit=m³
